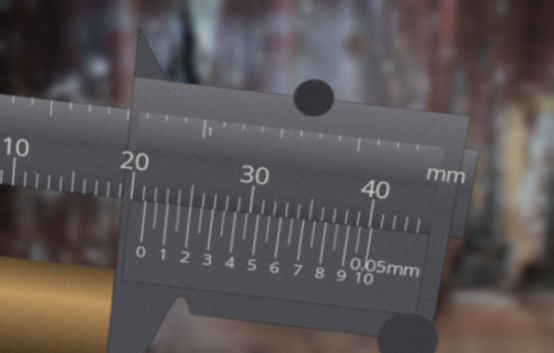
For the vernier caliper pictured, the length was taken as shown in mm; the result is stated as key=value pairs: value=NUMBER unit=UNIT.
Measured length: value=21.2 unit=mm
